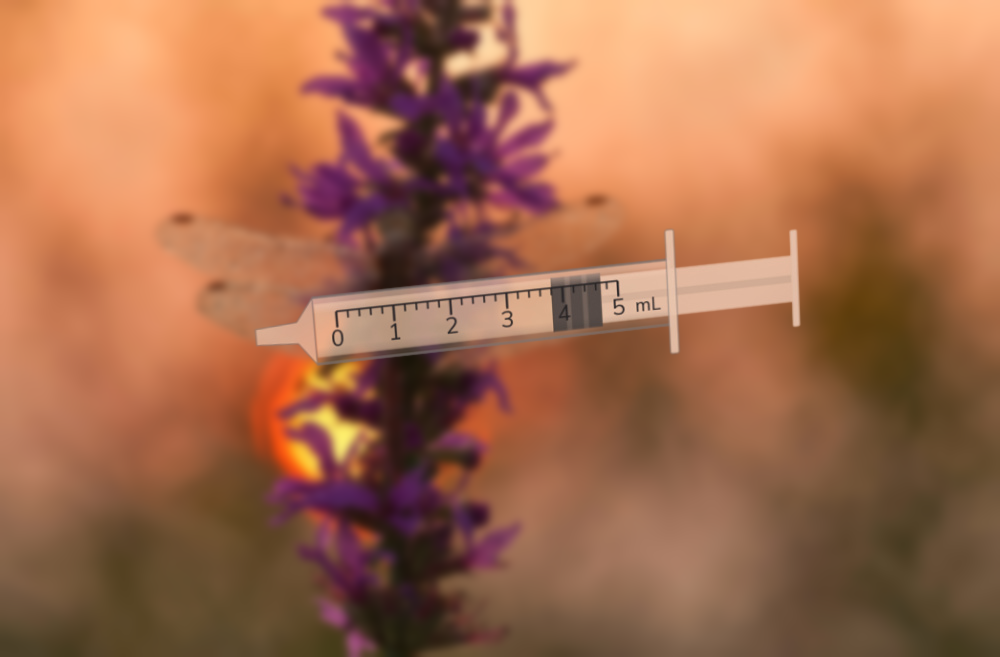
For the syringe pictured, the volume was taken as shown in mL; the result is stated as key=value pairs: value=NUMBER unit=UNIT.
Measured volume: value=3.8 unit=mL
